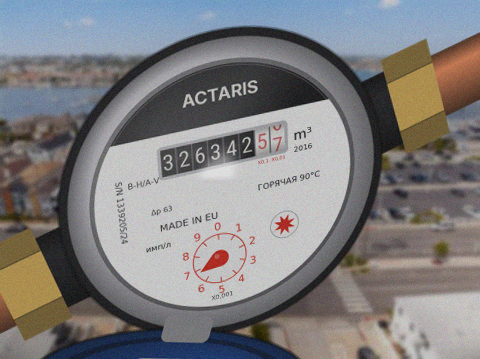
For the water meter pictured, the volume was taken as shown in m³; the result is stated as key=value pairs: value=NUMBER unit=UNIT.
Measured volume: value=326342.566 unit=m³
